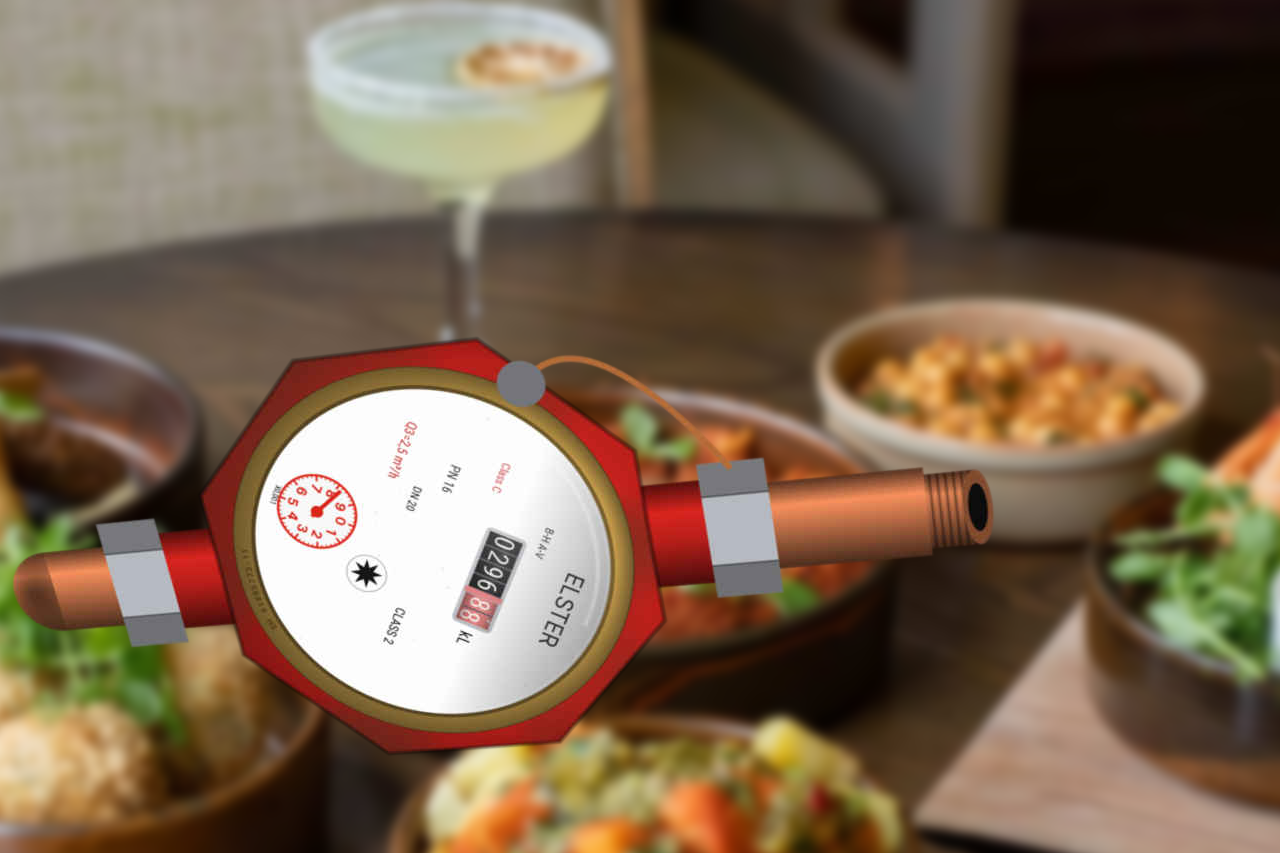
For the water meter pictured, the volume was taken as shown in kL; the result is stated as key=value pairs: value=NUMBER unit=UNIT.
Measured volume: value=296.878 unit=kL
